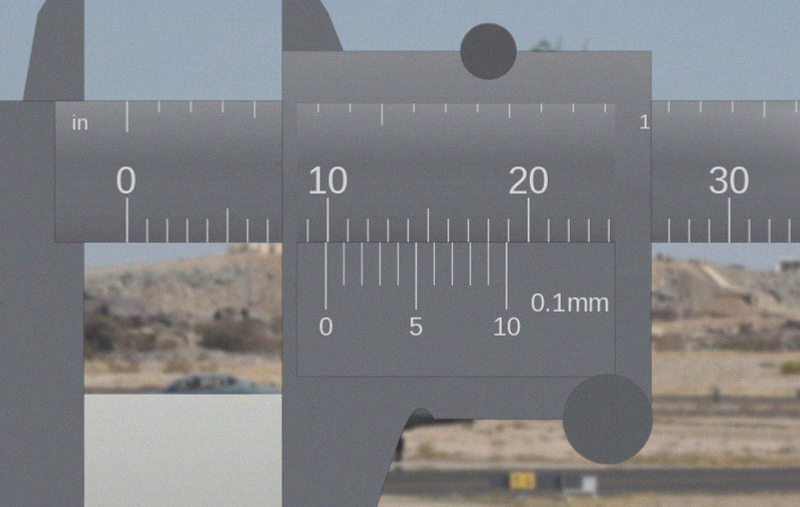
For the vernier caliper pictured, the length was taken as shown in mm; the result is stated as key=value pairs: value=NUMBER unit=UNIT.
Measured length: value=9.9 unit=mm
